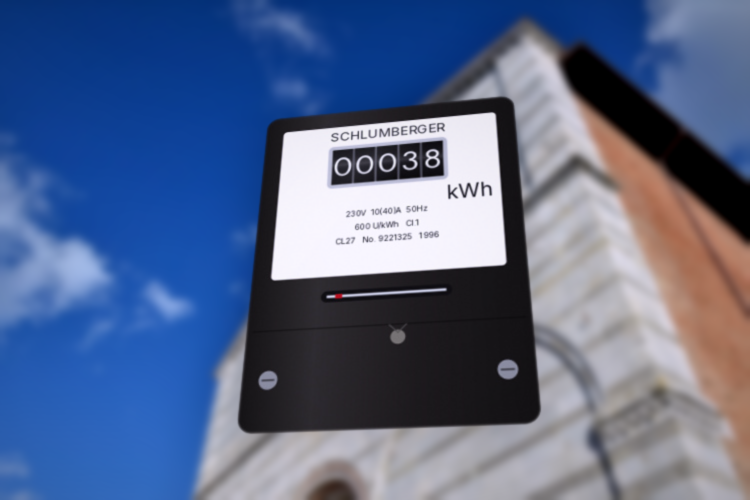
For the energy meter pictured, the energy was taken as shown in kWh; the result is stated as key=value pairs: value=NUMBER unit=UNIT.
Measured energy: value=38 unit=kWh
